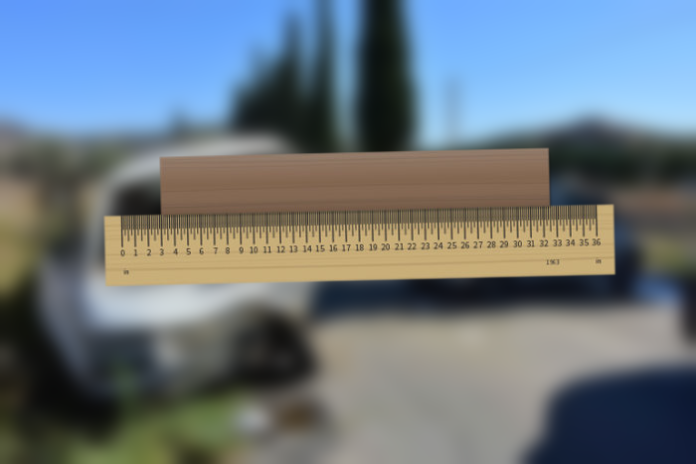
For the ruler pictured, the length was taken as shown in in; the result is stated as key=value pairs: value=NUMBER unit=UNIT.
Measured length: value=29.5 unit=in
